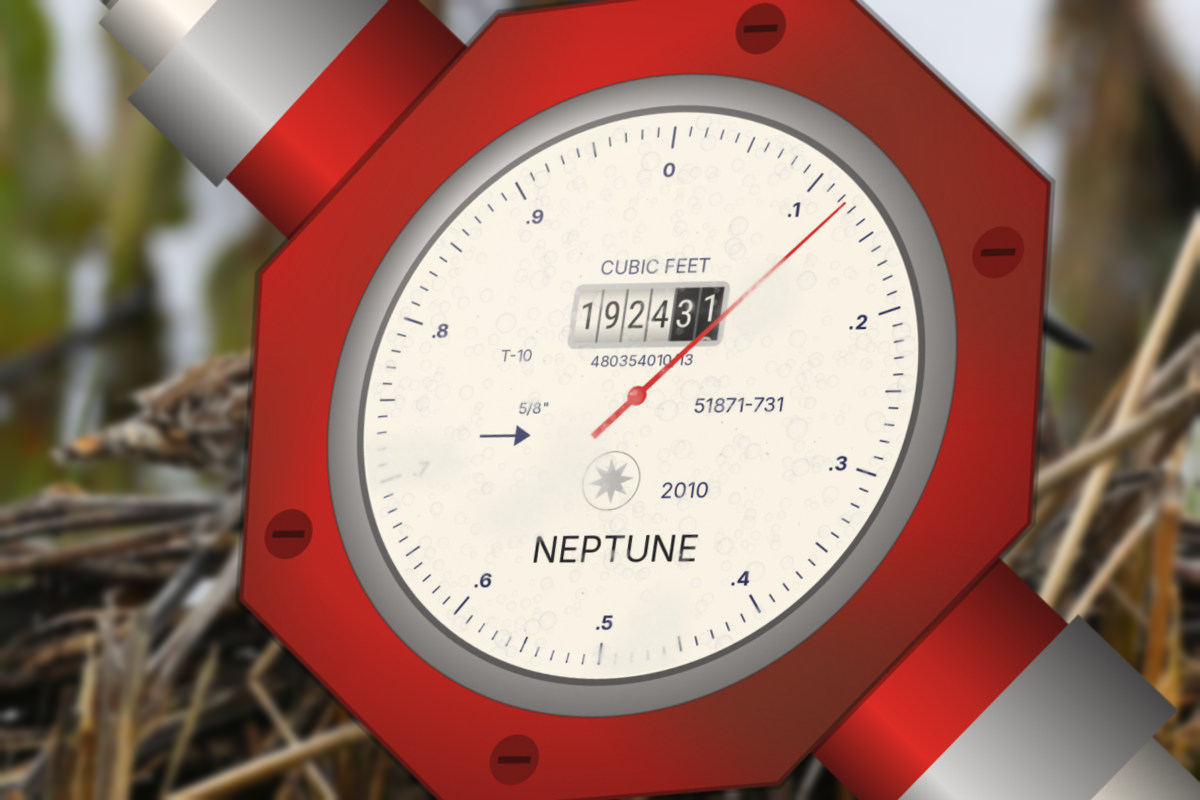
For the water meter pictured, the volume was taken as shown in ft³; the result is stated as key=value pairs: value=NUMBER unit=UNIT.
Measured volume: value=192431.12 unit=ft³
